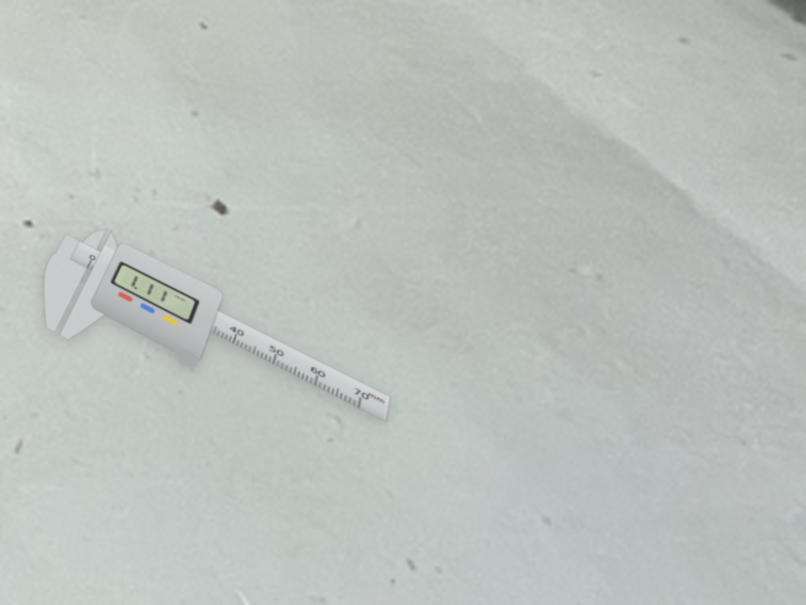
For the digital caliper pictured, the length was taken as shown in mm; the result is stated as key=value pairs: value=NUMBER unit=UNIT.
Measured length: value=1.11 unit=mm
